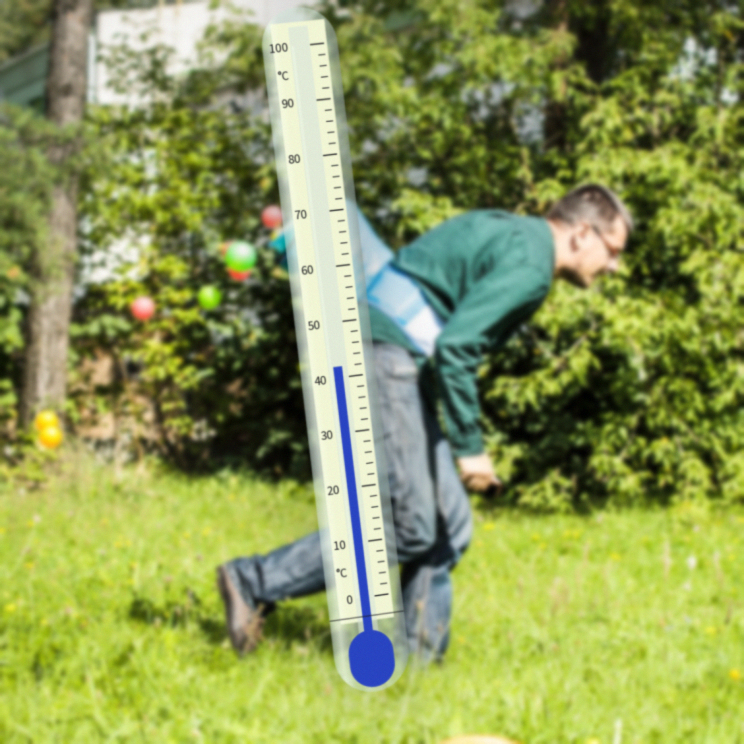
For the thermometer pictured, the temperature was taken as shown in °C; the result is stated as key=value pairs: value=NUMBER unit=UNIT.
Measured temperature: value=42 unit=°C
